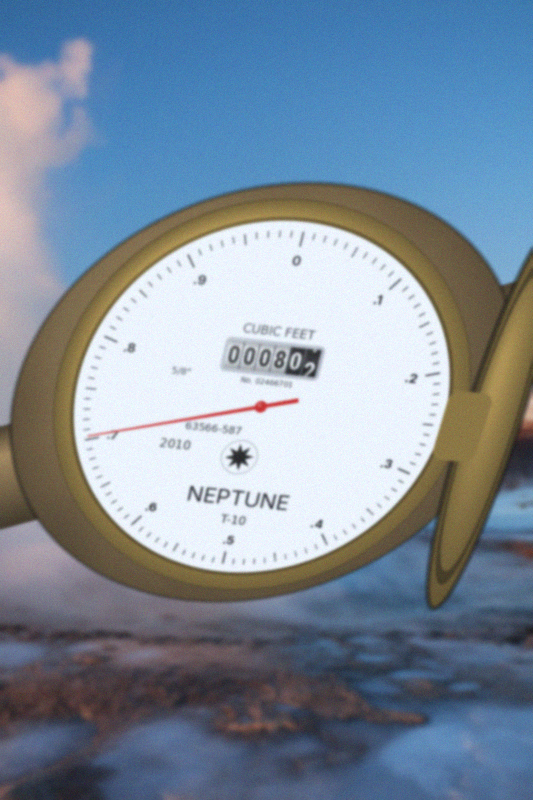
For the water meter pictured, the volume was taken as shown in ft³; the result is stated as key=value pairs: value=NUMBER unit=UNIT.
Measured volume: value=801.70 unit=ft³
